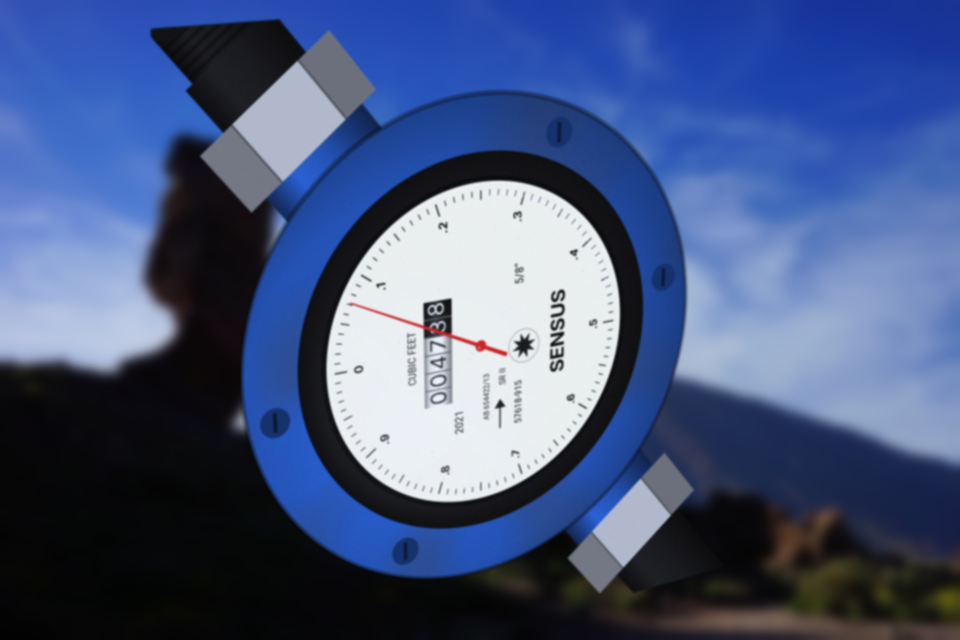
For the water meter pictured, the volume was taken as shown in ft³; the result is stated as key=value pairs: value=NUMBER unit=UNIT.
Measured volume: value=4738.07 unit=ft³
